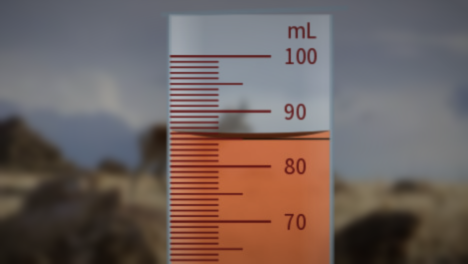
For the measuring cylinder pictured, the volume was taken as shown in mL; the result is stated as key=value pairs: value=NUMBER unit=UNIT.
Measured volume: value=85 unit=mL
